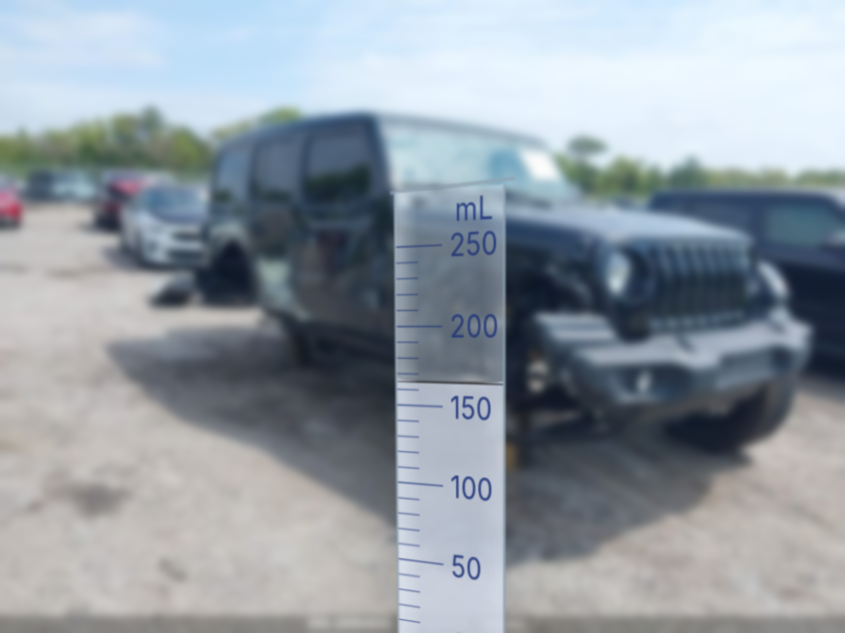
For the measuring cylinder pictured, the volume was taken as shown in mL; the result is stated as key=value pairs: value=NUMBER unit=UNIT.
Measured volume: value=165 unit=mL
